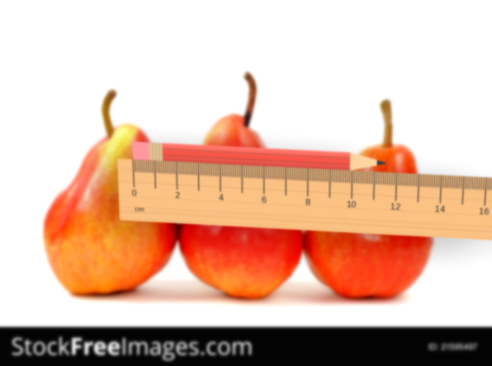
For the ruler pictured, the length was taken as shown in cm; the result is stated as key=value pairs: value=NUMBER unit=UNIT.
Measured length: value=11.5 unit=cm
